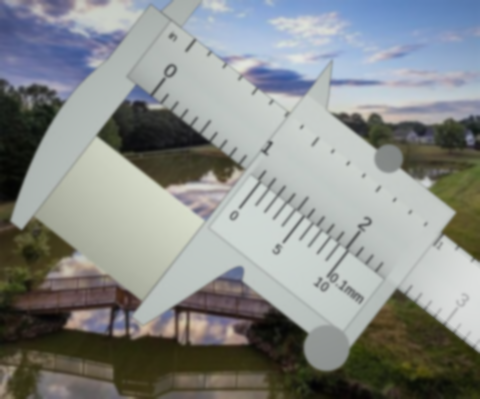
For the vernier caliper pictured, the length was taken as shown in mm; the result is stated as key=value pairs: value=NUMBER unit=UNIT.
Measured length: value=11.2 unit=mm
